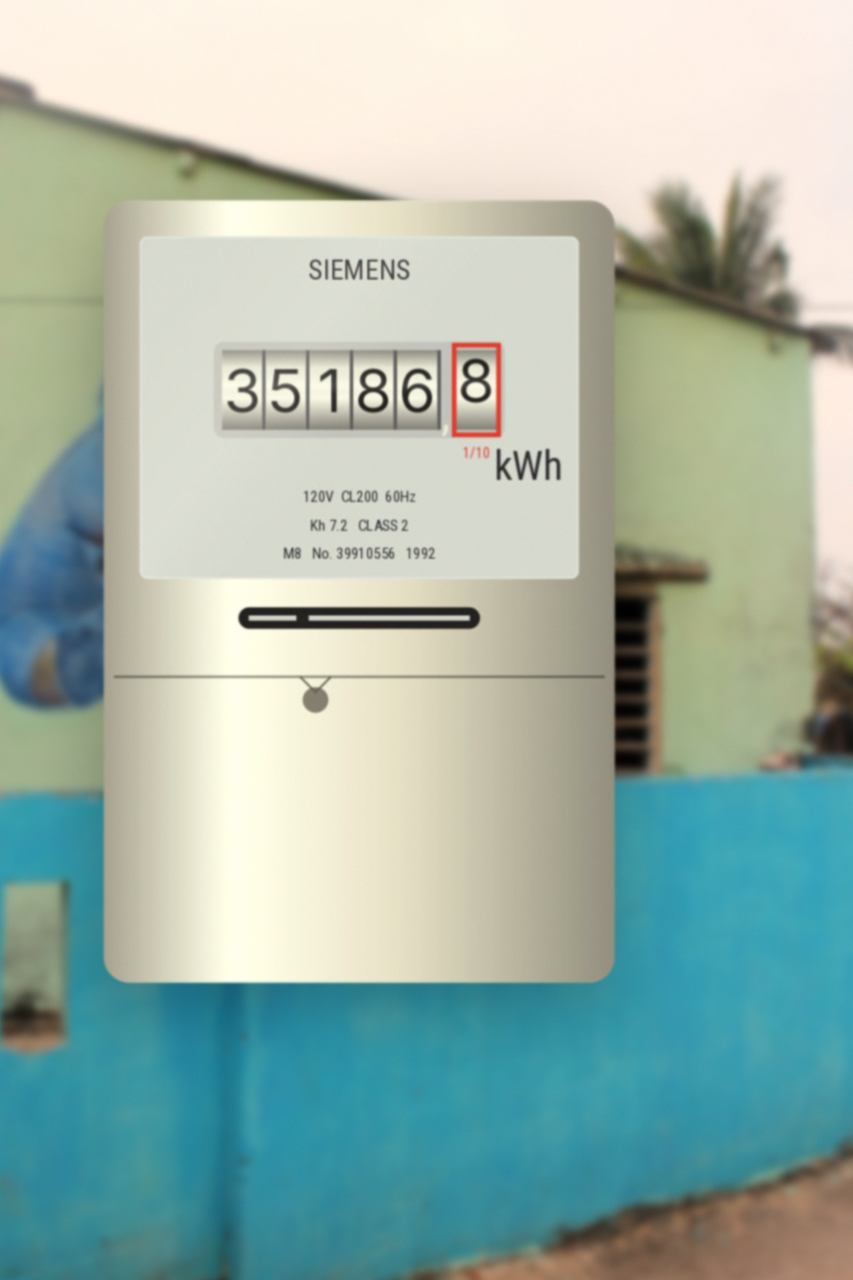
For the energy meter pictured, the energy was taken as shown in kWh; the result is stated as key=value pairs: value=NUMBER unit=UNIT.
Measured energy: value=35186.8 unit=kWh
